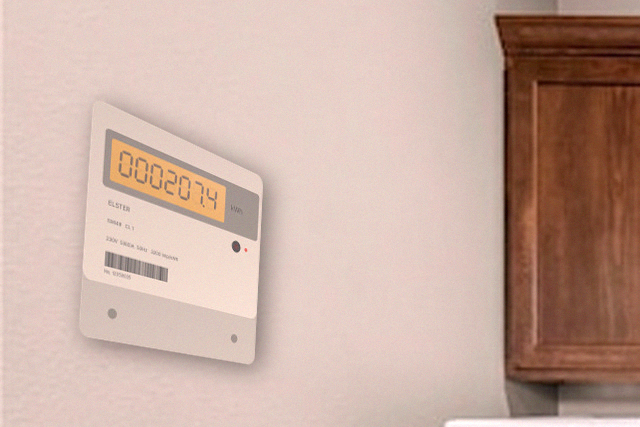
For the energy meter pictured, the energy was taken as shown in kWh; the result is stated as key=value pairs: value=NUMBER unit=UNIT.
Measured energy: value=207.4 unit=kWh
